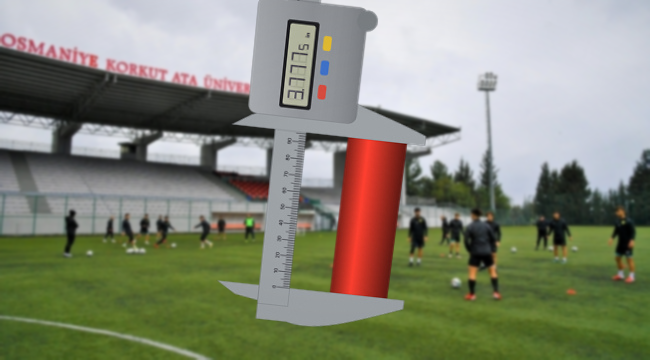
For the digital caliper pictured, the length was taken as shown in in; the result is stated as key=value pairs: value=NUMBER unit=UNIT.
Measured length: value=3.7775 unit=in
